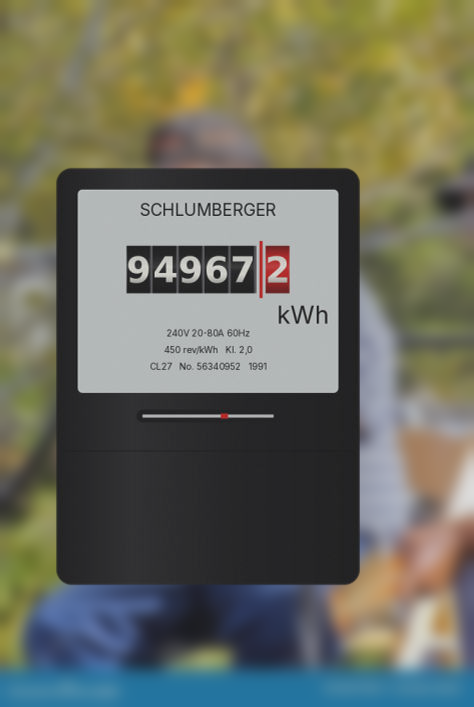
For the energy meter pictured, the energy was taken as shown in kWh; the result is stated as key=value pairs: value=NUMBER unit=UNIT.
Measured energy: value=94967.2 unit=kWh
